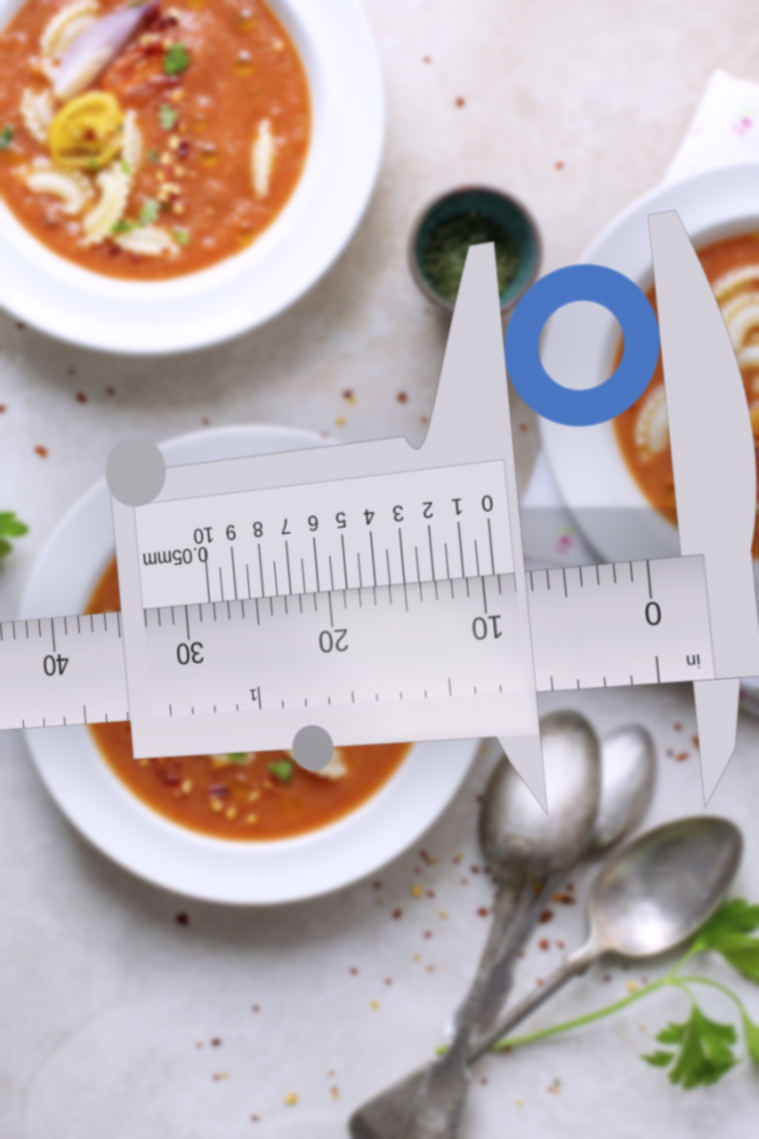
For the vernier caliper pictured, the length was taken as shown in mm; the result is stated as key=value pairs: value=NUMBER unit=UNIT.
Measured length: value=9.3 unit=mm
